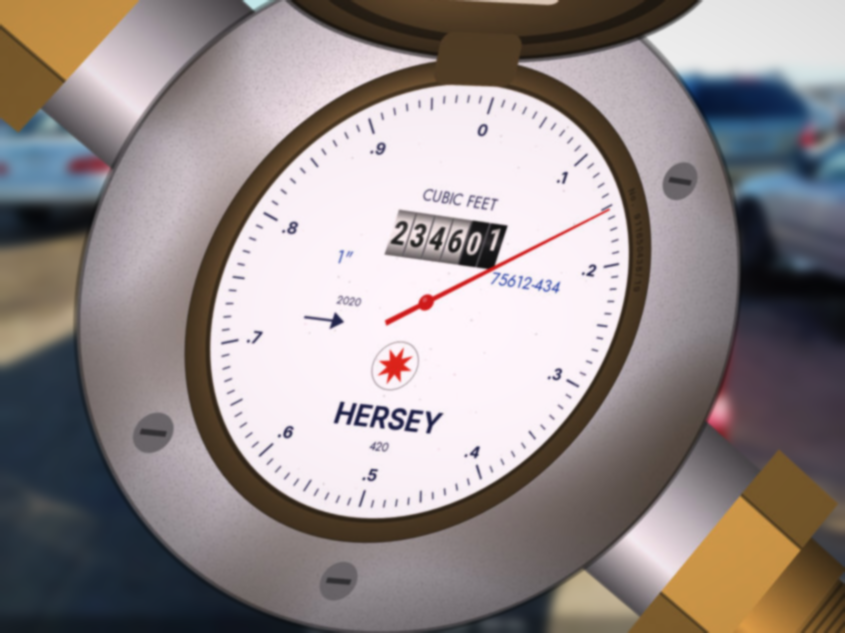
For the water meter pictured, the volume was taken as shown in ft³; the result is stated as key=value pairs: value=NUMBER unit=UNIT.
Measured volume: value=234601.15 unit=ft³
